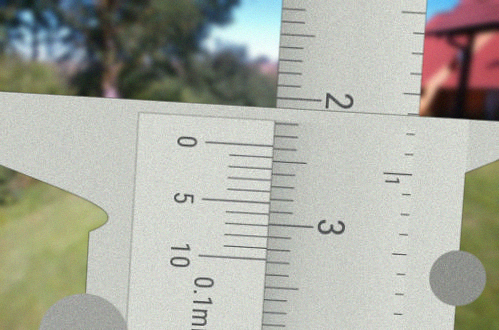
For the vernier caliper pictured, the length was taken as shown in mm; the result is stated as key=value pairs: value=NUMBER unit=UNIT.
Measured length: value=23.8 unit=mm
